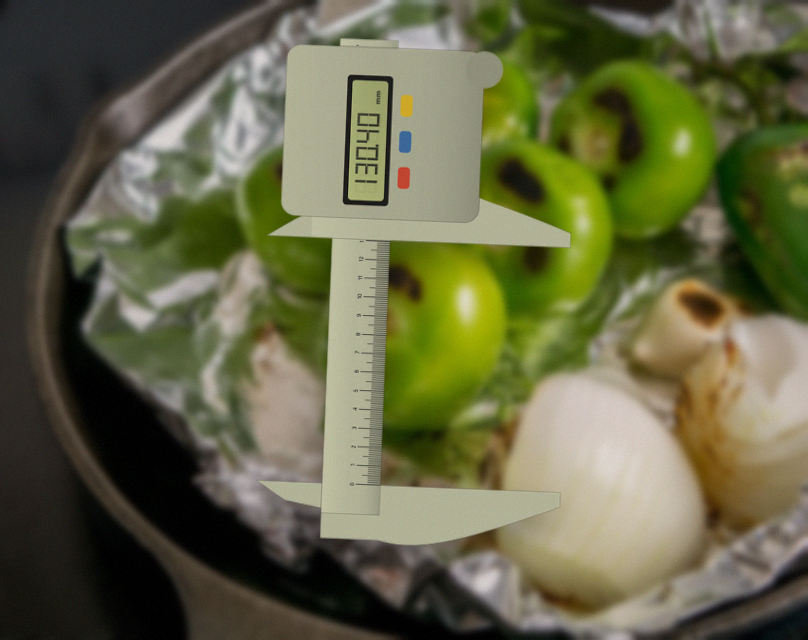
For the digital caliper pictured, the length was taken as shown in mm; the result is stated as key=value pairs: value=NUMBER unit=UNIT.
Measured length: value=130.40 unit=mm
